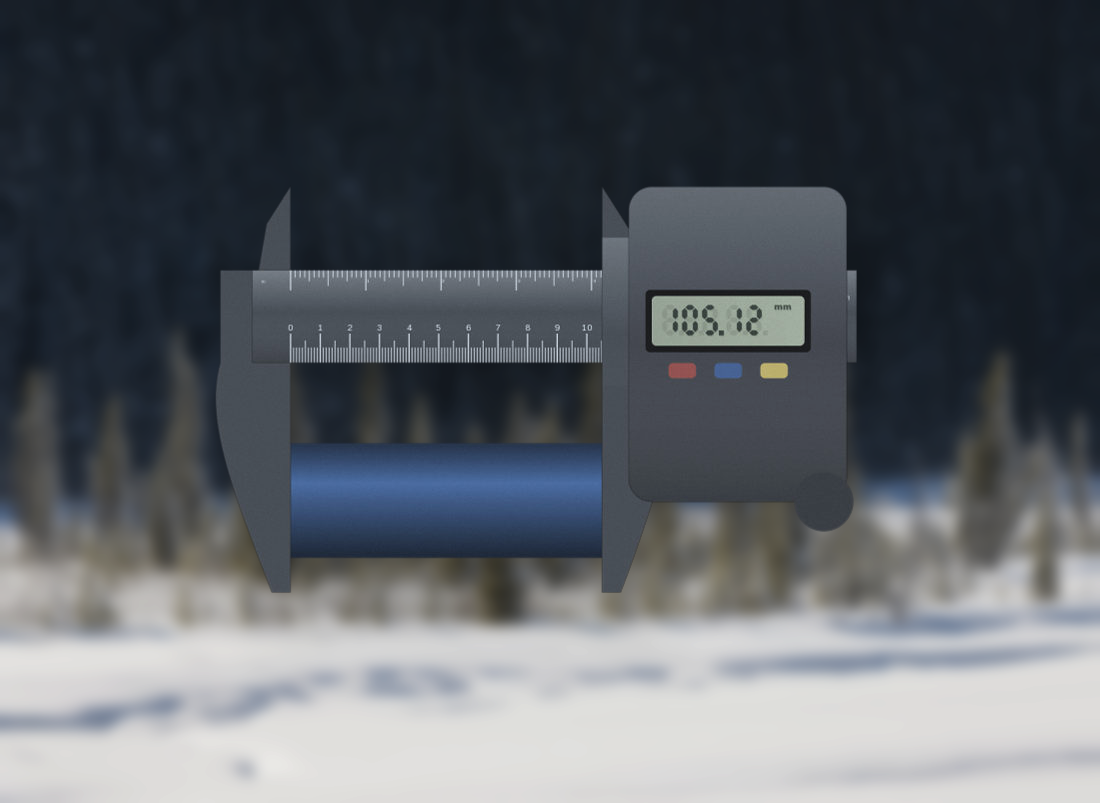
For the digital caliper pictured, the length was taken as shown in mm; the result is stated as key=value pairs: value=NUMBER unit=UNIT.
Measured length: value=105.12 unit=mm
